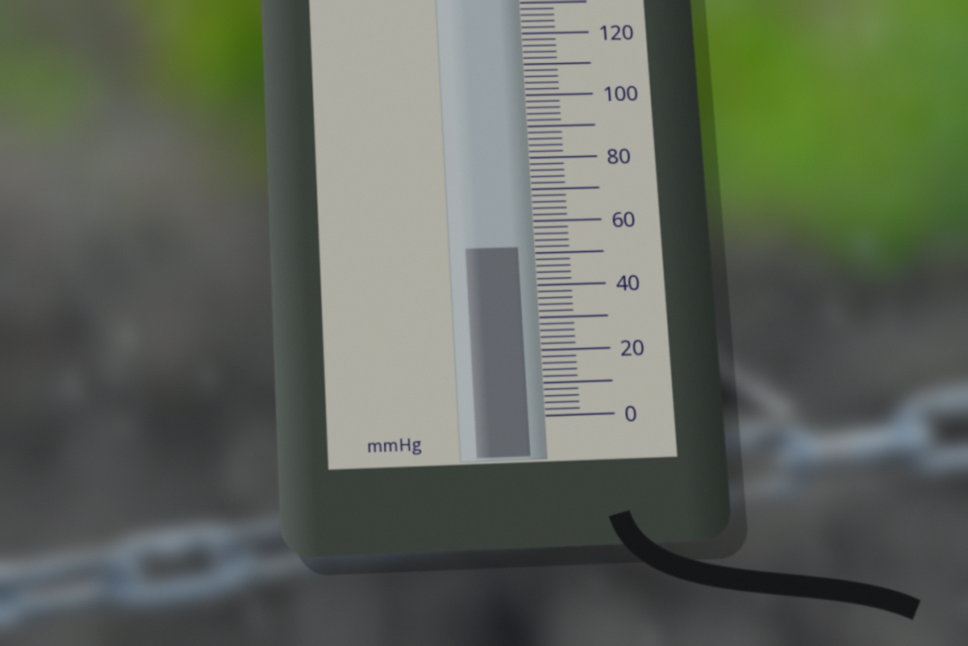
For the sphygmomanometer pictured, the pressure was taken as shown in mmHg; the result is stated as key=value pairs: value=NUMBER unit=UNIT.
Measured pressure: value=52 unit=mmHg
